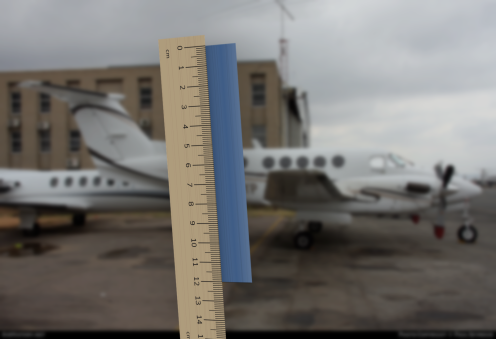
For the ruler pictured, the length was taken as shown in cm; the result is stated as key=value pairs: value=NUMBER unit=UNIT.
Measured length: value=12 unit=cm
